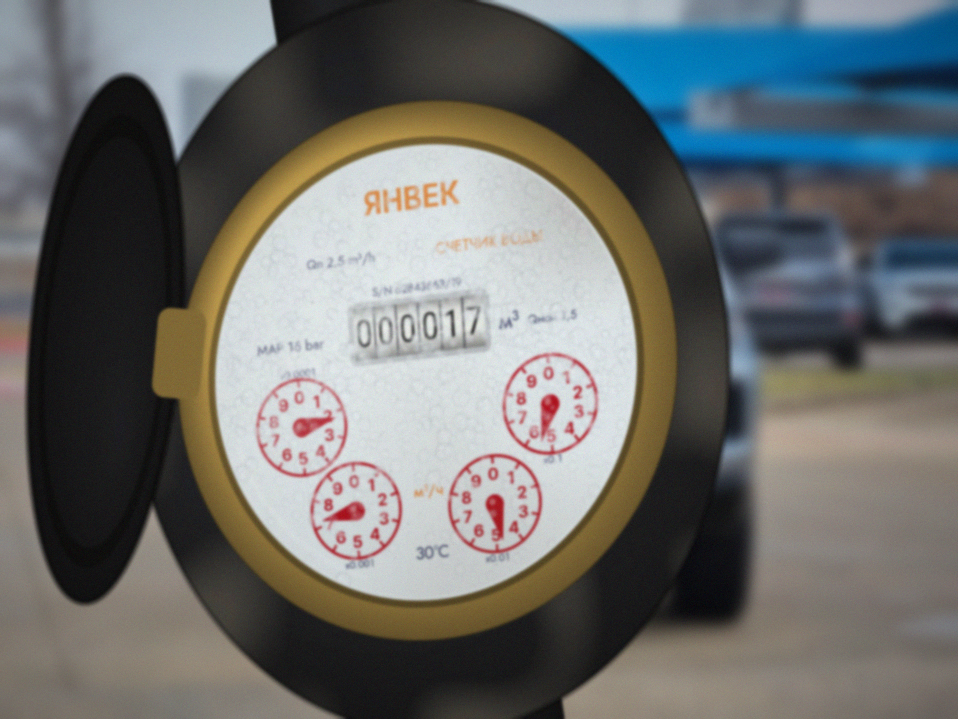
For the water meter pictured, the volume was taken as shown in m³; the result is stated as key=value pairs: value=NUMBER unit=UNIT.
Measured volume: value=17.5472 unit=m³
